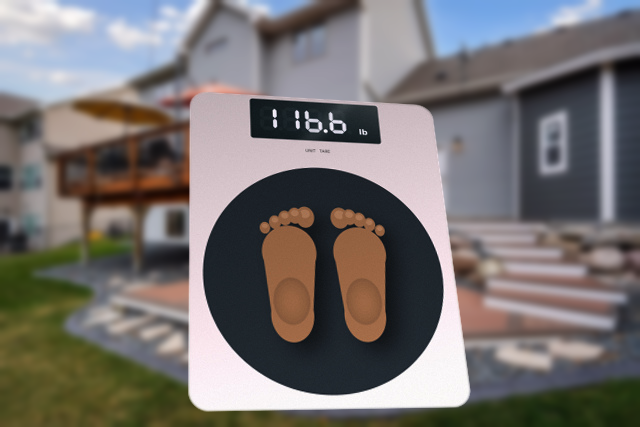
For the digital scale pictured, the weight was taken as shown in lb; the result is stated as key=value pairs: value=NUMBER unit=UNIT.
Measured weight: value=116.6 unit=lb
